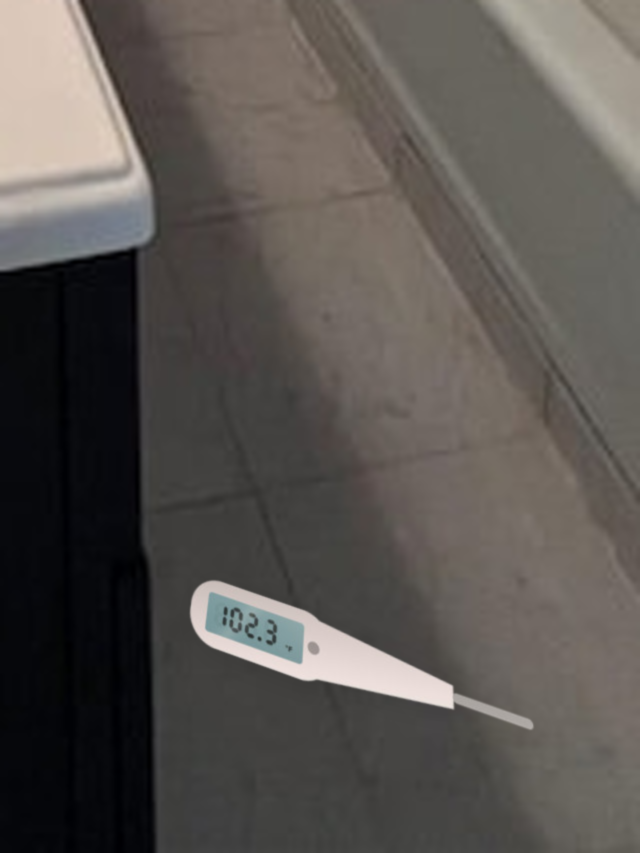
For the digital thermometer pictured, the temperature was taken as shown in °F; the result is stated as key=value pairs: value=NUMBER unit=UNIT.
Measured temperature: value=102.3 unit=°F
